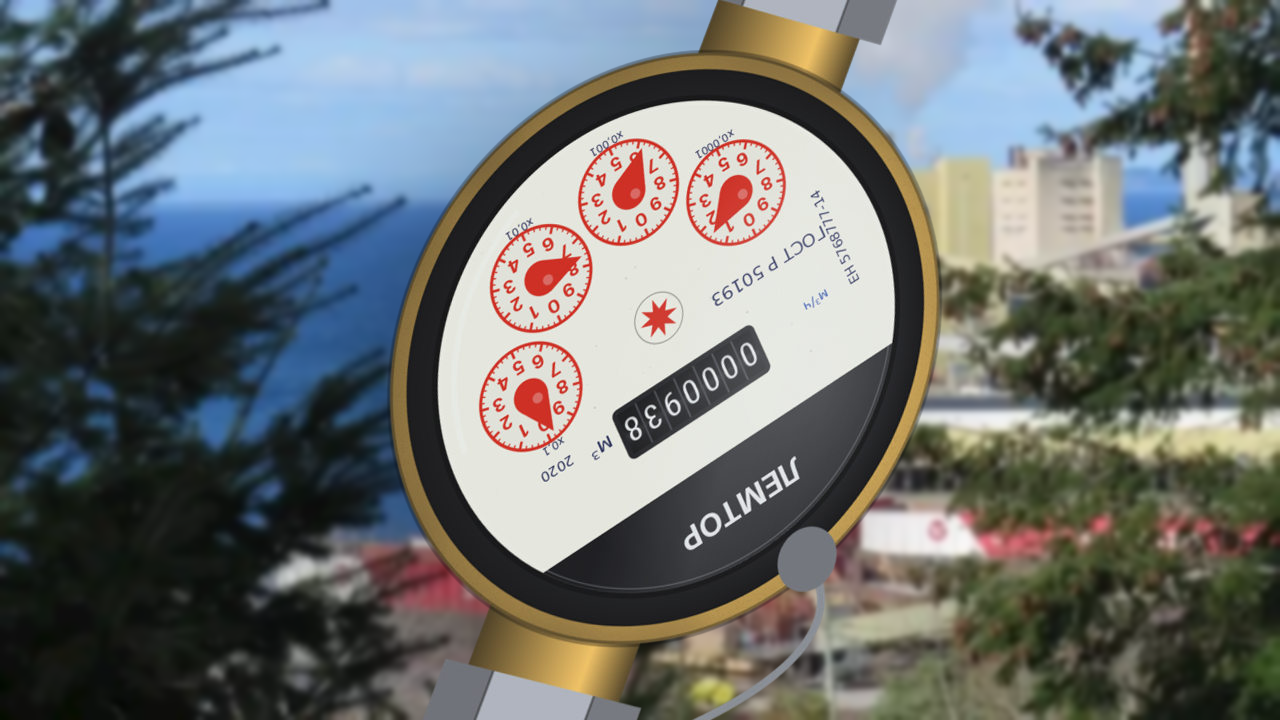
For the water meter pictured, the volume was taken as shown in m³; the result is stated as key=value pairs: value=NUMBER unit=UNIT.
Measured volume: value=937.9761 unit=m³
